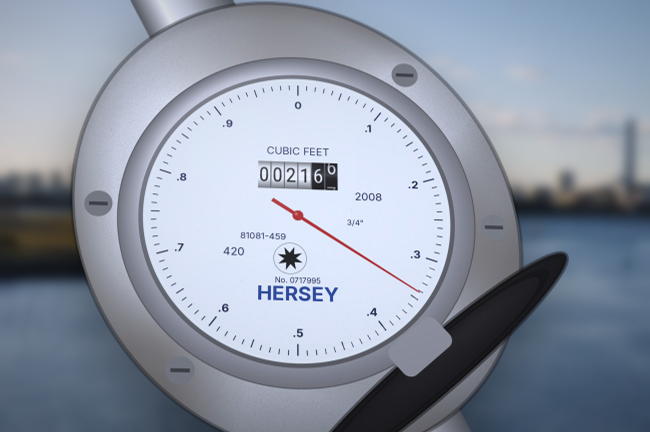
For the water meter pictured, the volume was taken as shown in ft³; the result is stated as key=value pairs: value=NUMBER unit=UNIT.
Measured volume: value=2166.34 unit=ft³
